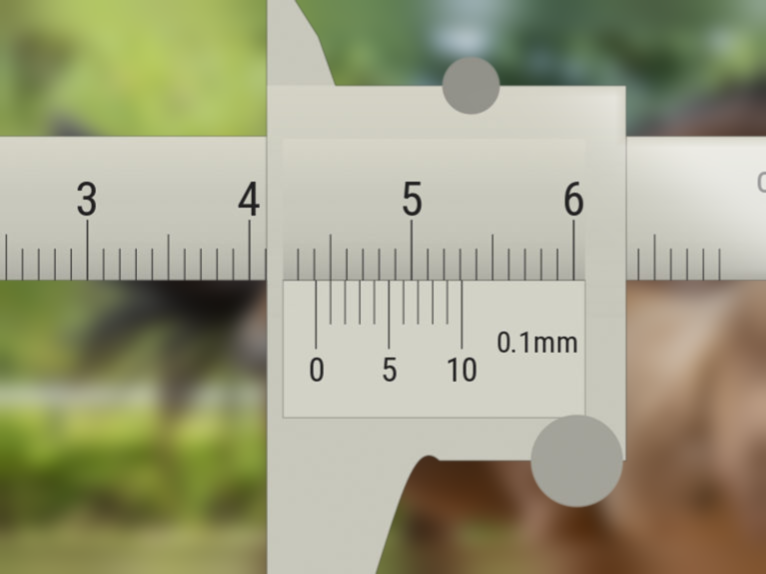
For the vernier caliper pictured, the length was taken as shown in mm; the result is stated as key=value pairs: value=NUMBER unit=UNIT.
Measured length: value=44.1 unit=mm
